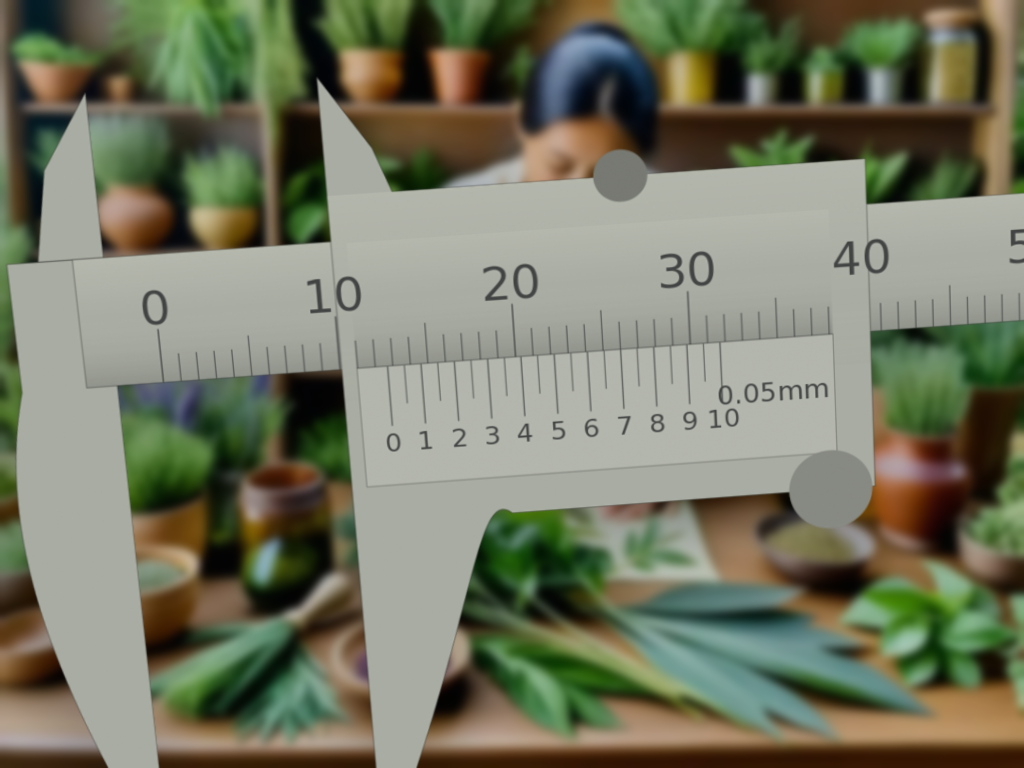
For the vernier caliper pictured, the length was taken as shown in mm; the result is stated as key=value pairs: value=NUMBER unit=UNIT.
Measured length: value=12.7 unit=mm
